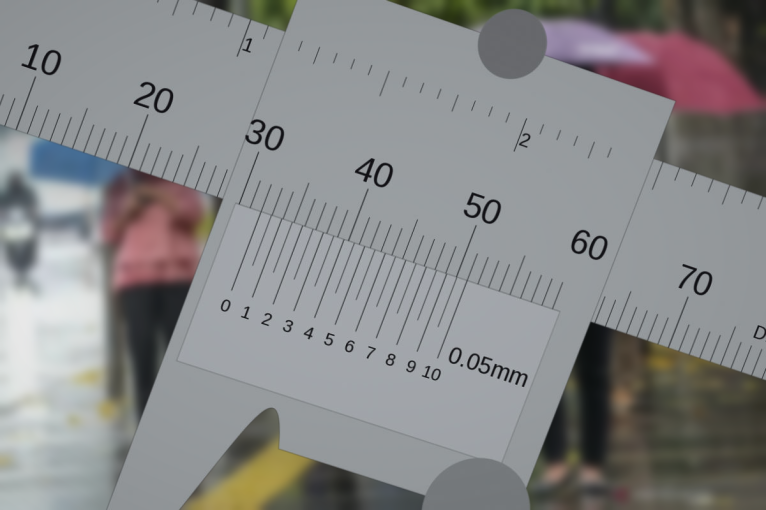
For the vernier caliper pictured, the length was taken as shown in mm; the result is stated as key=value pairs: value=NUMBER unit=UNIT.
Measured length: value=32.0 unit=mm
